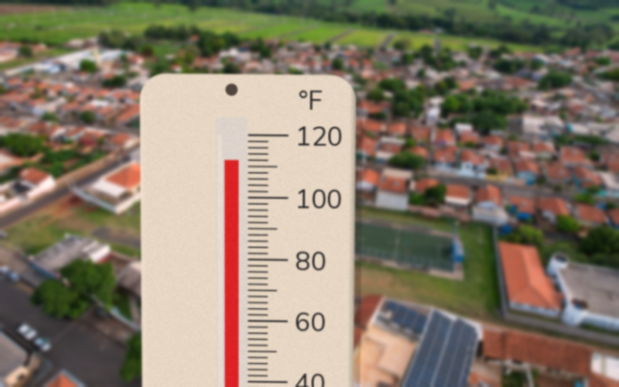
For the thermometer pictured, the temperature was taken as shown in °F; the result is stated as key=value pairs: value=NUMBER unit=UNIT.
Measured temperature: value=112 unit=°F
